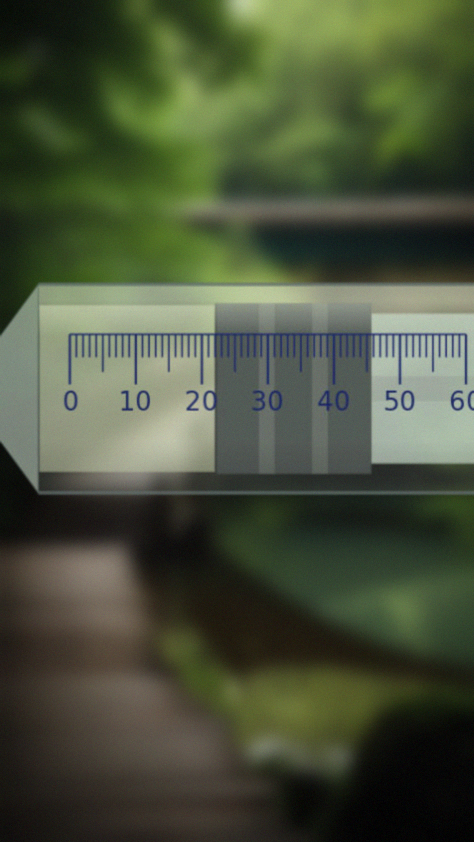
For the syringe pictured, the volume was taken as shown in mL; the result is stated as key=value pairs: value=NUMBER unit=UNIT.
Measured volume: value=22 unit=mL
